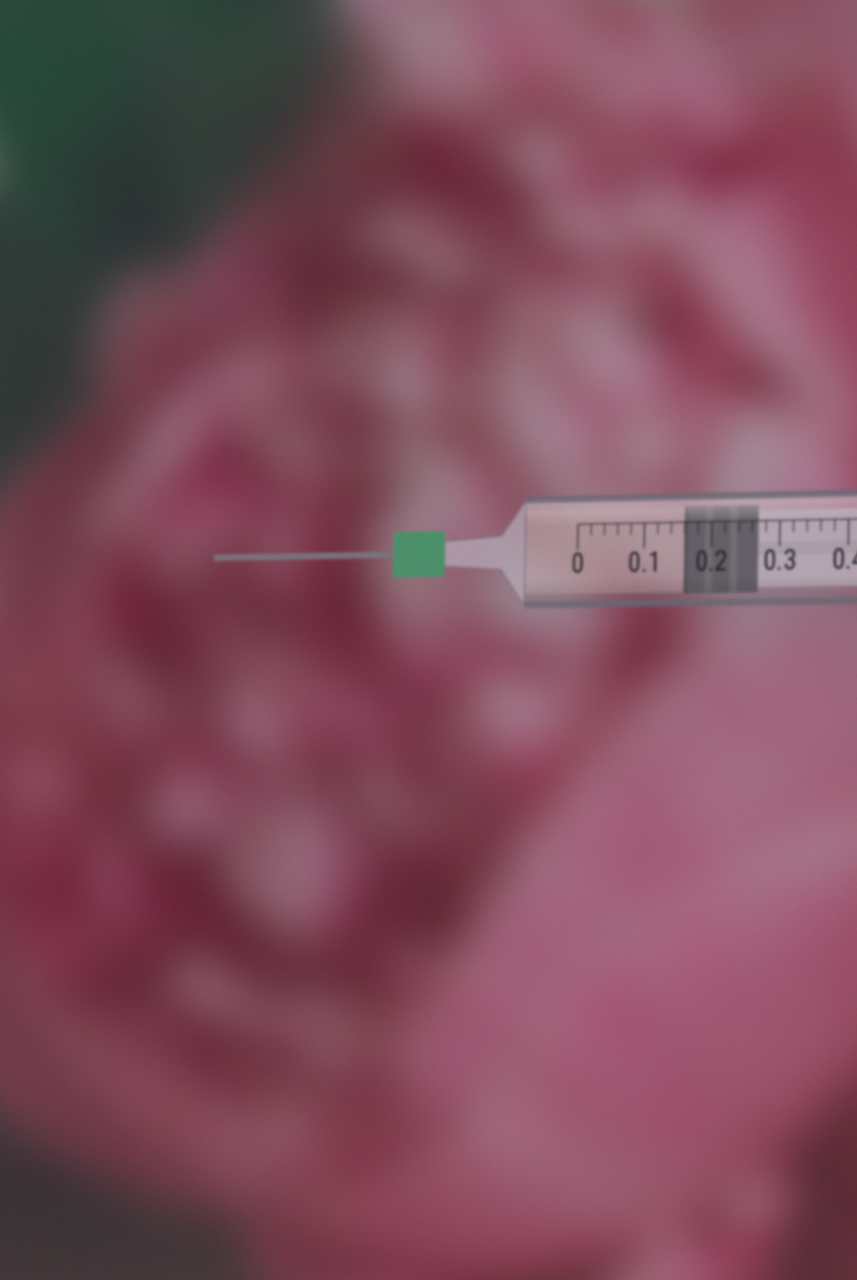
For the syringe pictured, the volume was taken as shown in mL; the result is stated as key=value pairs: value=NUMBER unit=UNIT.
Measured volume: value=0.16 unit=mL
